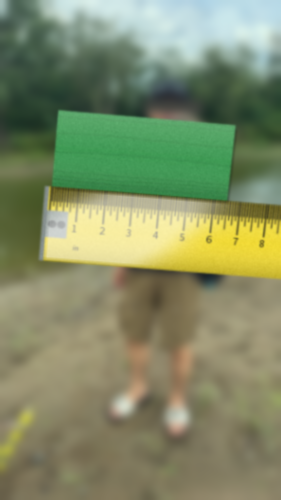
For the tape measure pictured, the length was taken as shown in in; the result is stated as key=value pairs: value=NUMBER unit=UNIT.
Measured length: value=6.5 unit=in
